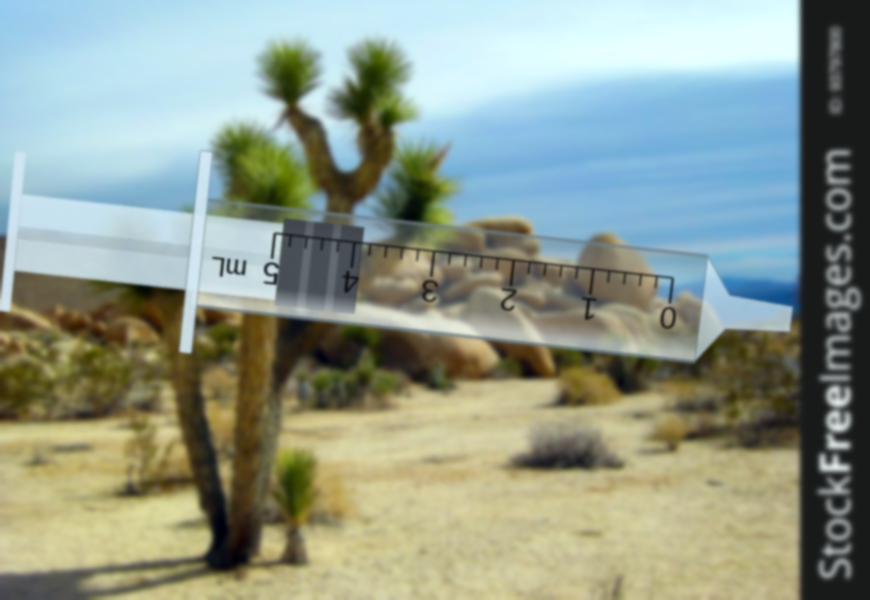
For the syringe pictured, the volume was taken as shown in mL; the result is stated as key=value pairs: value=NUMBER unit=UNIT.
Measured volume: value=3.9 unit=mL
